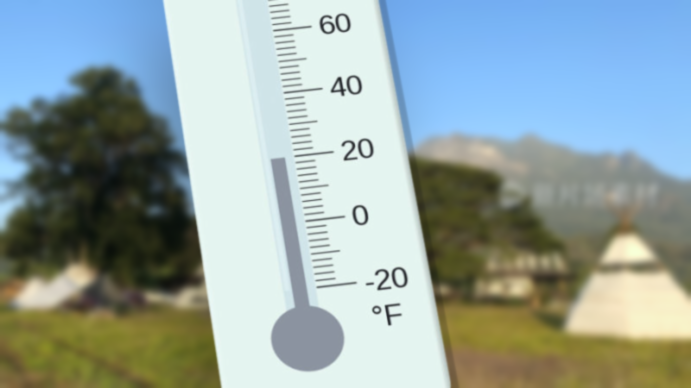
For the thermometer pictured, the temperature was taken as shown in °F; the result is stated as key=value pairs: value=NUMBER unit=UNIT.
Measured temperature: value=20 unit=°F
